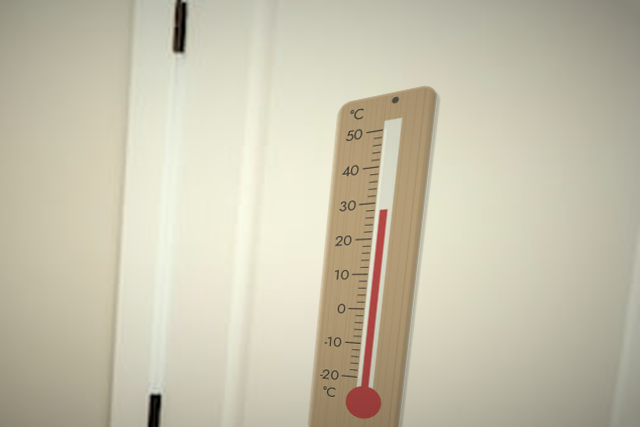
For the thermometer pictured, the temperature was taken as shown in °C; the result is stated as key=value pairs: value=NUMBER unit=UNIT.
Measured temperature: value=28 unit=°C
